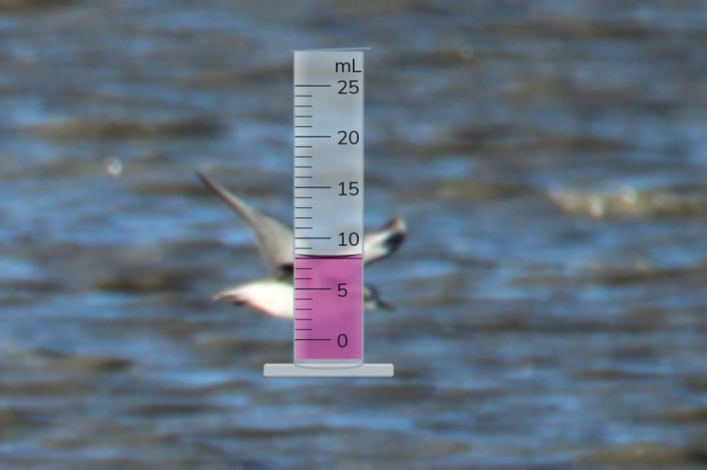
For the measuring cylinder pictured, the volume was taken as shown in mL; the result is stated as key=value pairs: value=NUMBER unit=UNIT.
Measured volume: value=8 unit=mL
